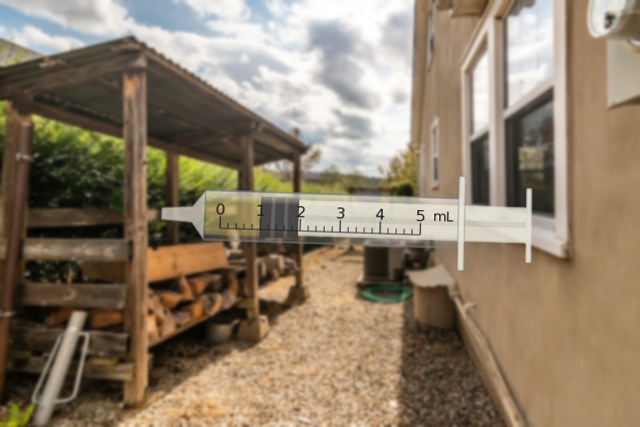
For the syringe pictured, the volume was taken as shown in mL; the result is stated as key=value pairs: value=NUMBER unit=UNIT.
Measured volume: value=1 unit=mL
